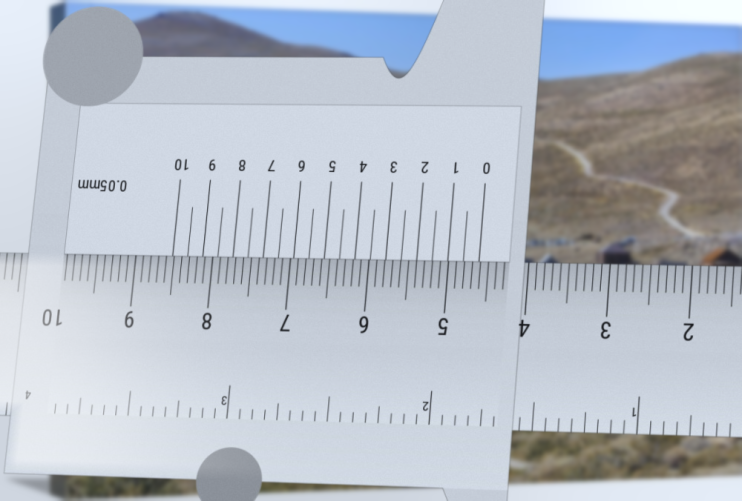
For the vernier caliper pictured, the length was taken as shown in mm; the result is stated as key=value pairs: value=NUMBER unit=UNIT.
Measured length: value=46.2 unit=mm
